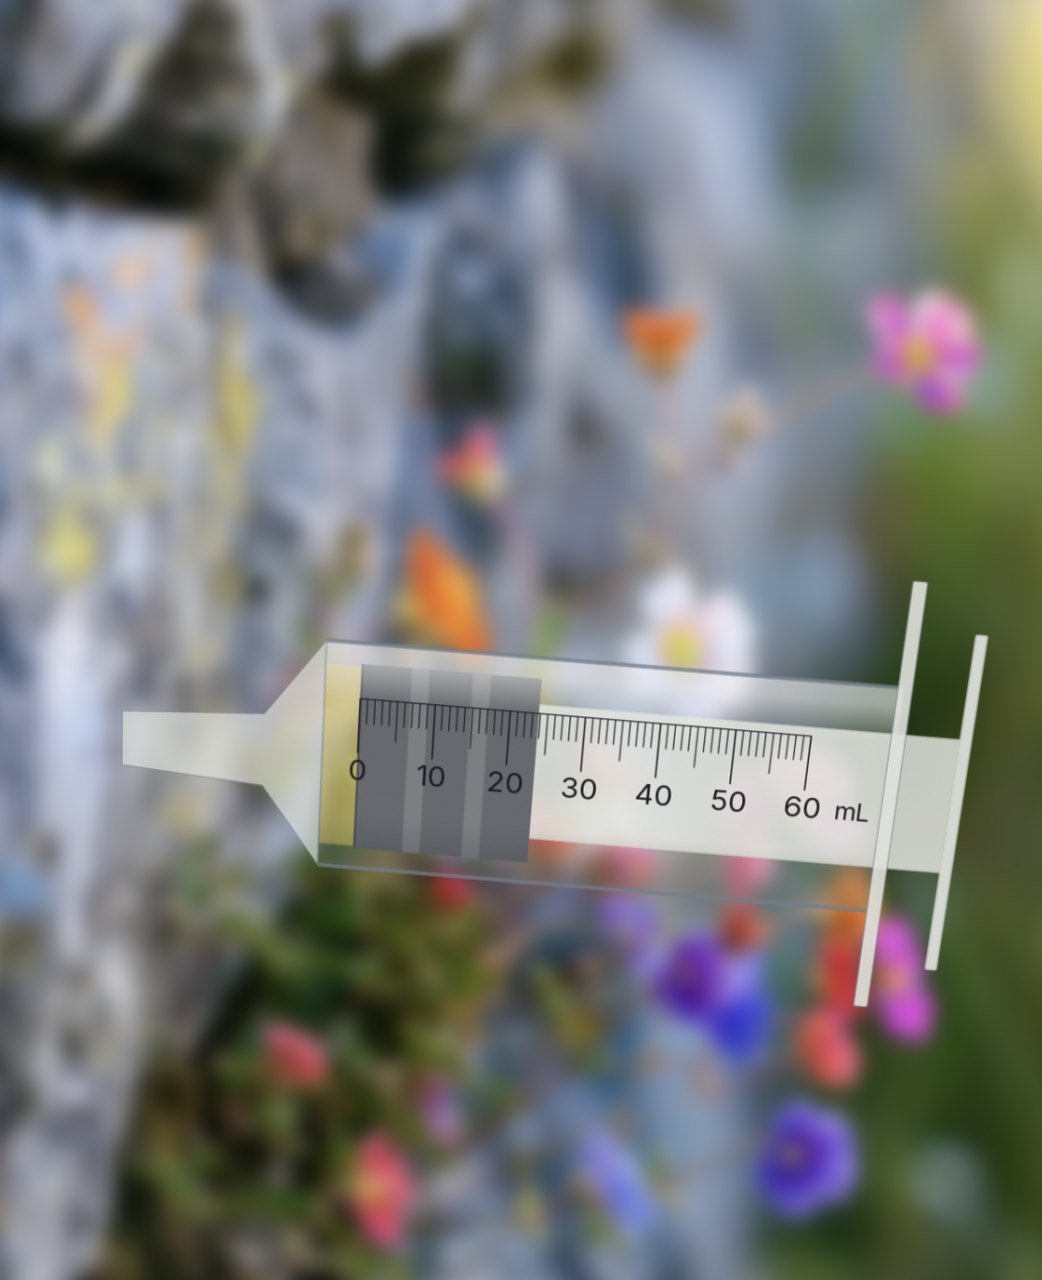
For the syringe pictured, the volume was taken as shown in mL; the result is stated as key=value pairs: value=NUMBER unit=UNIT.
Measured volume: value=0 unit=mL
